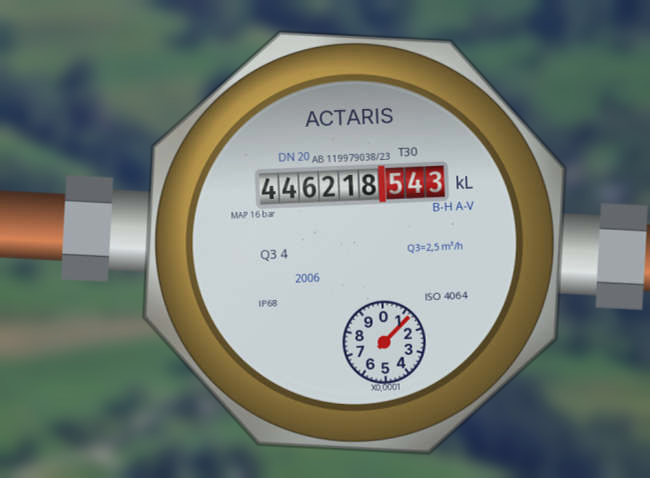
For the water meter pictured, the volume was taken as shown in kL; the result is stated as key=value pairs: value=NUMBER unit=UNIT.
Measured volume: value=446218.5431 unit=kL
